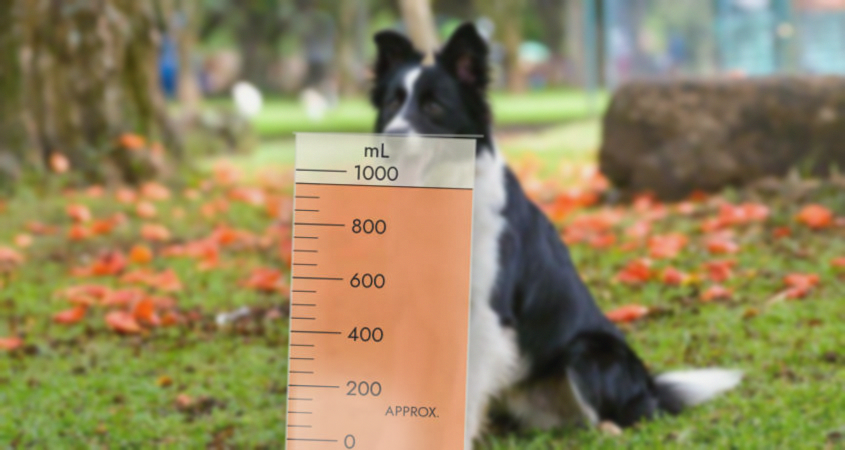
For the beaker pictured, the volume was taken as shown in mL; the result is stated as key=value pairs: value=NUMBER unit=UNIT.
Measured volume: value=950 unit=mL
